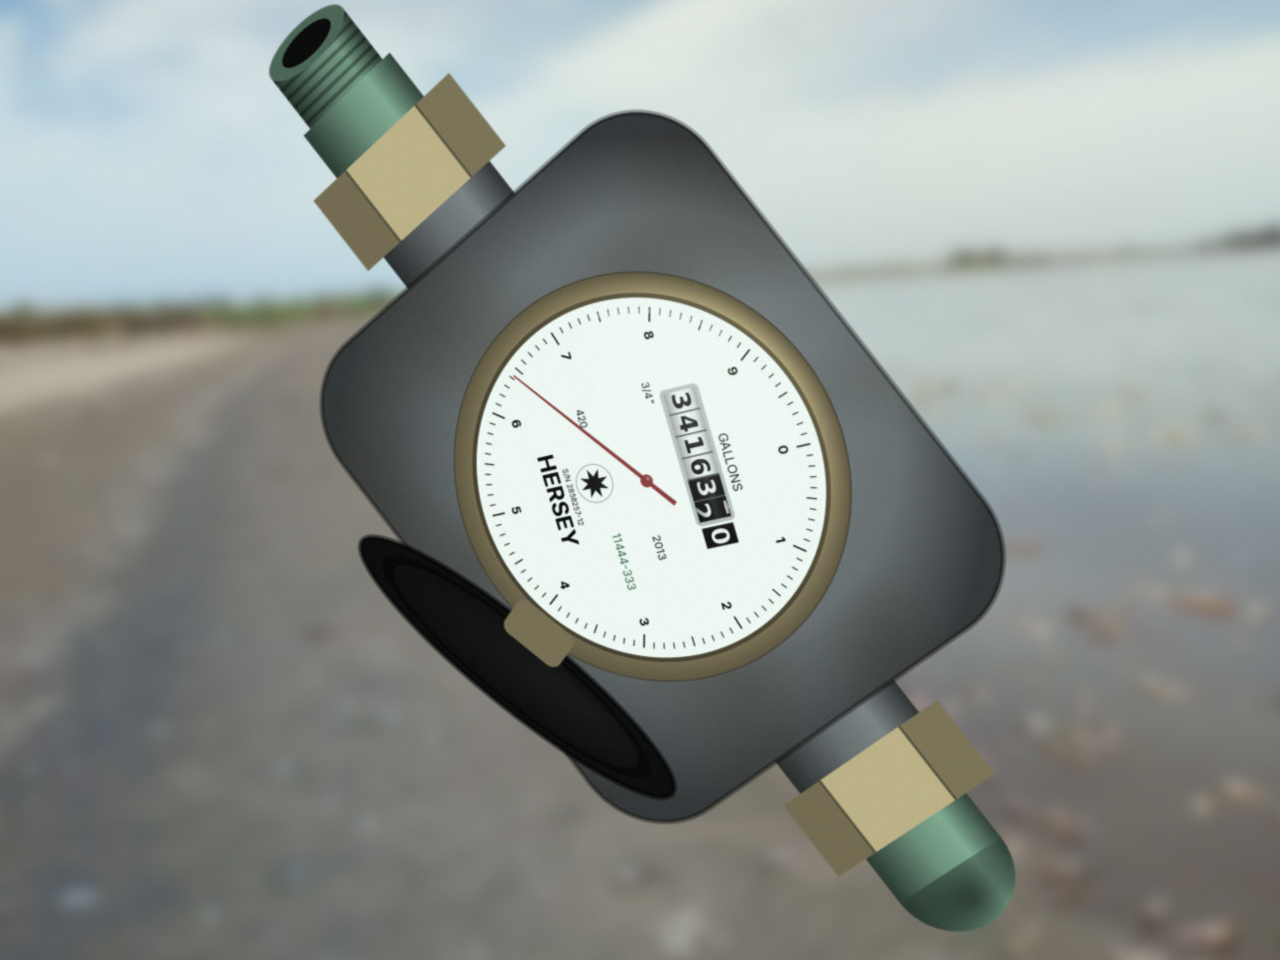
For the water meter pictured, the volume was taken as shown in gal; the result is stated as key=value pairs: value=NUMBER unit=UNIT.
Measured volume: value=3416316.4 unit=gal
